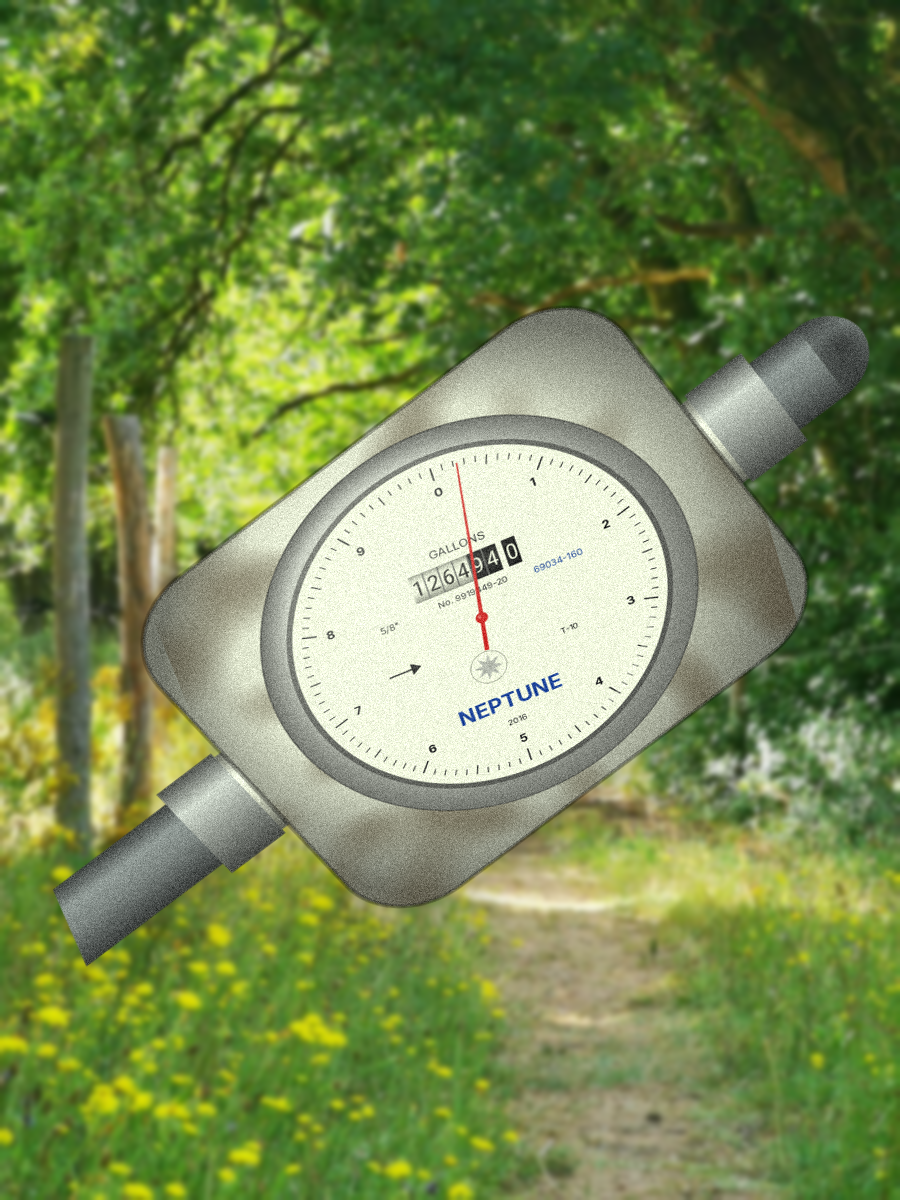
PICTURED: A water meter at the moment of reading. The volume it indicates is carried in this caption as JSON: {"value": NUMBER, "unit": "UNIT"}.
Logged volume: {"value": 1264940.2, "unit": "gal"}
